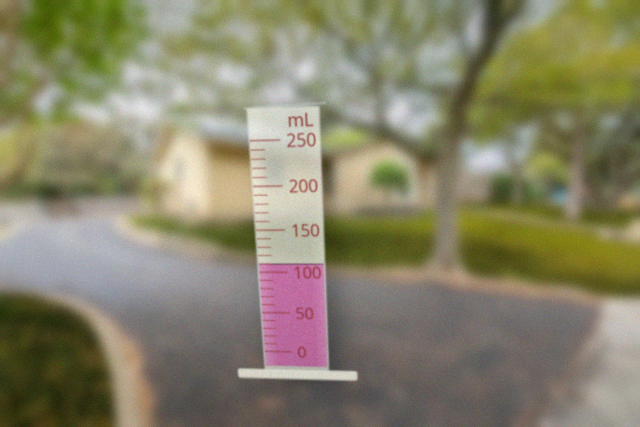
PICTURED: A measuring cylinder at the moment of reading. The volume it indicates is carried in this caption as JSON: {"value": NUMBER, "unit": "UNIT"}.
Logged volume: {"value": 110, "unit": "mL"}
